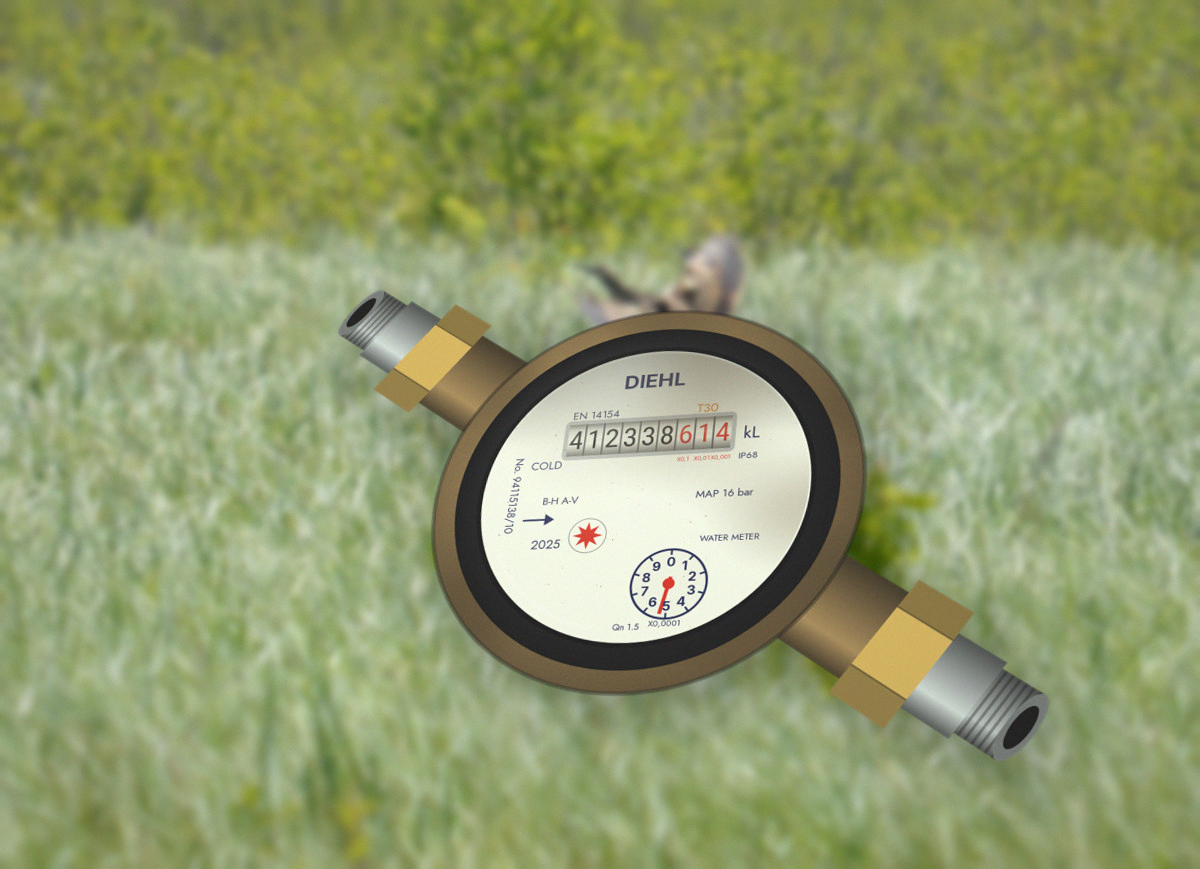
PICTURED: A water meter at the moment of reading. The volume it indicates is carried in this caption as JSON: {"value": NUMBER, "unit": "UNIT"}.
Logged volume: {"value": 412338.6145, "unit": "kL"}
